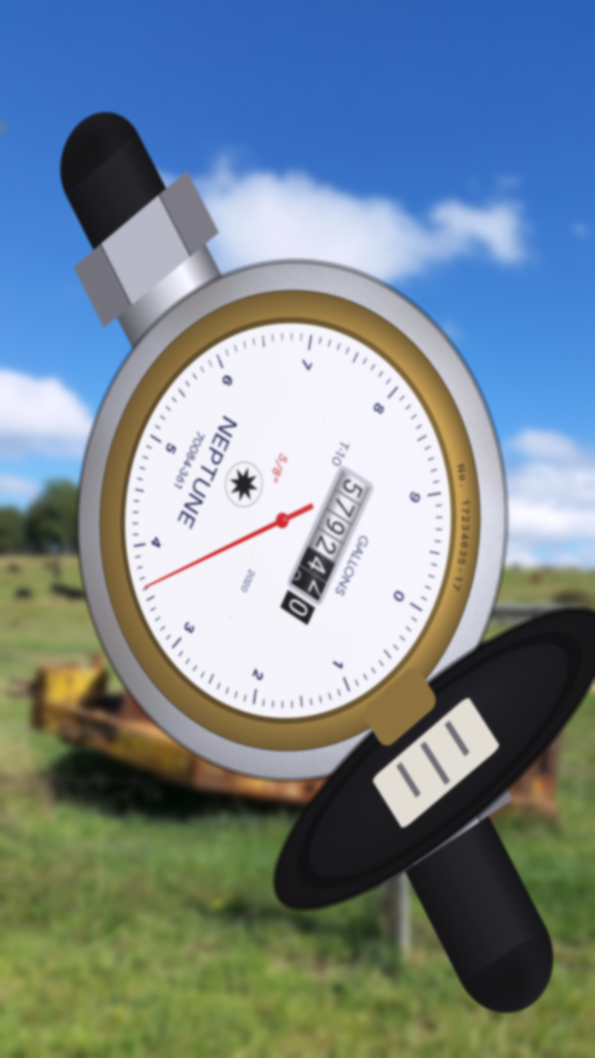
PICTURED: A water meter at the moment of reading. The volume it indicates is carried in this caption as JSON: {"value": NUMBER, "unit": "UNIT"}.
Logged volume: {"value": 5792423.6, "unit": "gal"}
